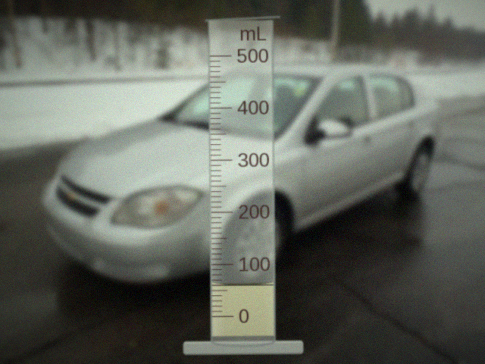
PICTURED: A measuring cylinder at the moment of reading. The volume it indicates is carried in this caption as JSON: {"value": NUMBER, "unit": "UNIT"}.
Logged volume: {"value": 60, "unit": "mL"}
